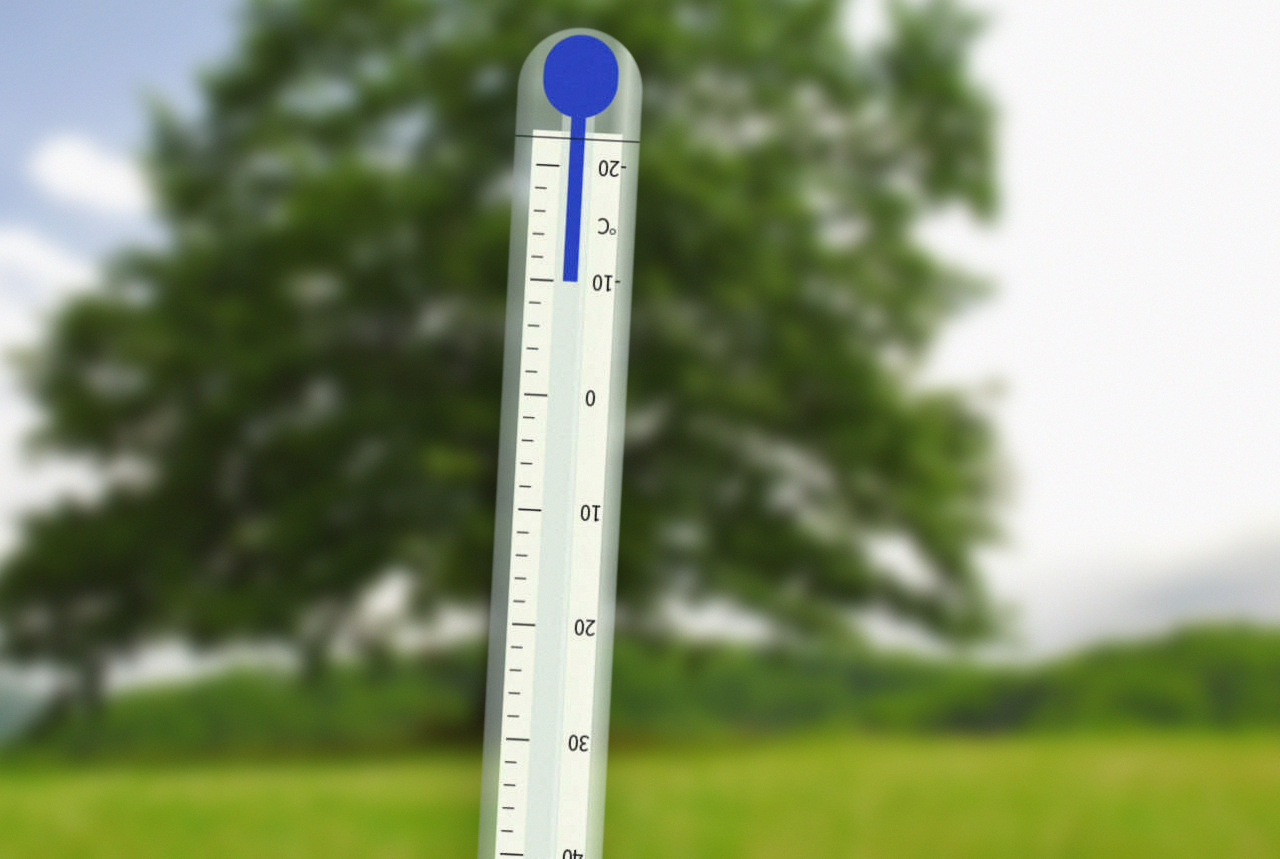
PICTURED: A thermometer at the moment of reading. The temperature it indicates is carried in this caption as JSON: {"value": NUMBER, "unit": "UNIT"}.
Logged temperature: {"value": -10, "unit": "°C"}
